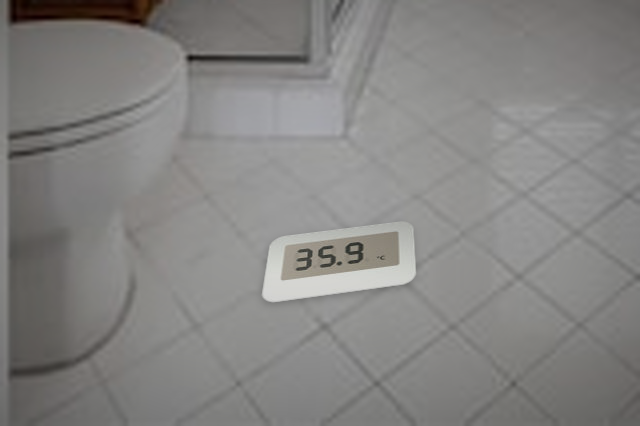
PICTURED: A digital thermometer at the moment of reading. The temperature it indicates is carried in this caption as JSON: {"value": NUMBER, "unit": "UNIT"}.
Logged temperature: {"value": 35.9, "unit": "°C"}
